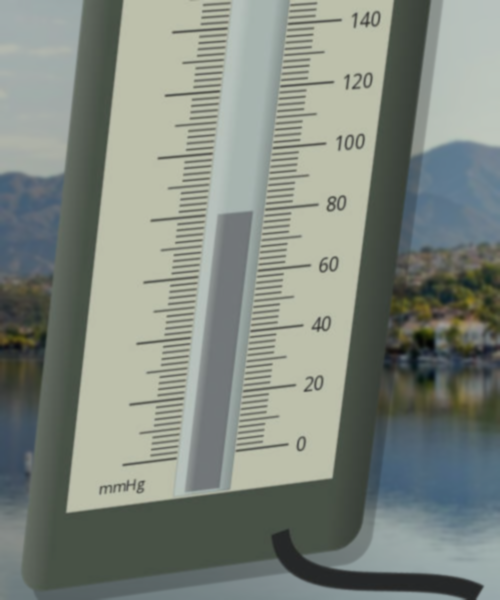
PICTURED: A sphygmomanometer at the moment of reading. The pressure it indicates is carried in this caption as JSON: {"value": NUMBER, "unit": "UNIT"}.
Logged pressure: {"value": 80, "unit": "mmHg"}
